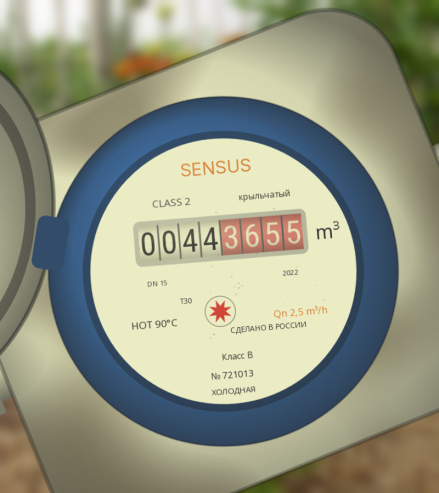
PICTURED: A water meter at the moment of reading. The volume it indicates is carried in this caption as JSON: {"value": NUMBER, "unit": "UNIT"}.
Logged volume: {"value": 44.3655, "unit": "m³"}
